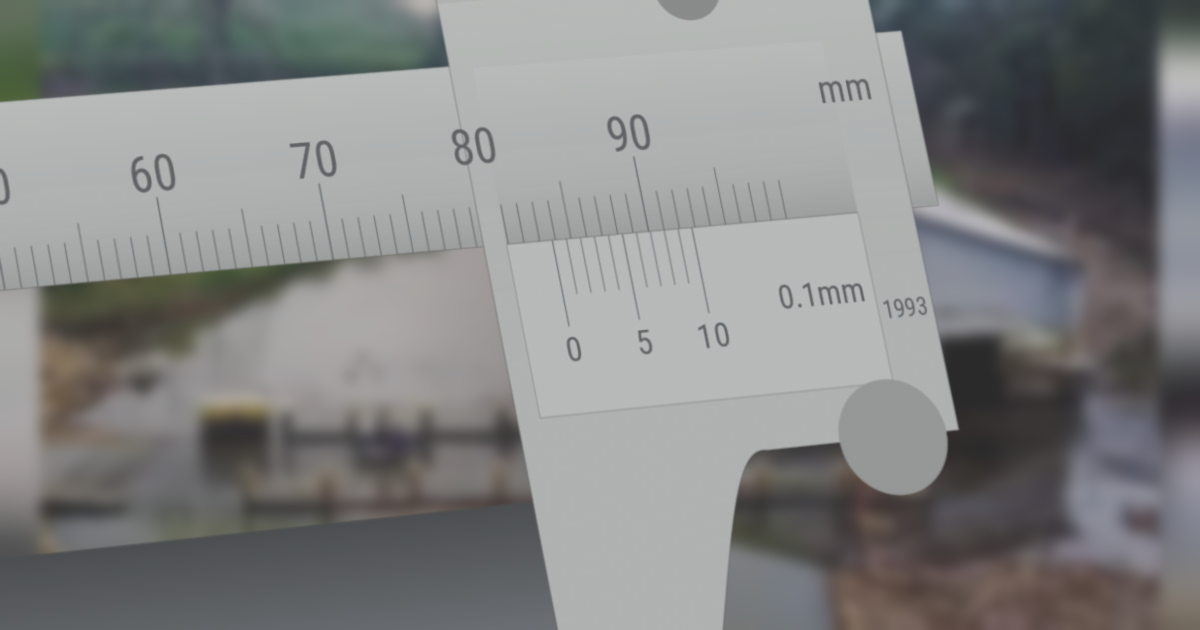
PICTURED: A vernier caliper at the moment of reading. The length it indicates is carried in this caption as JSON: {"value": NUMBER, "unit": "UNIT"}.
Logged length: {"value": 83.8, "unit": "mm"}
